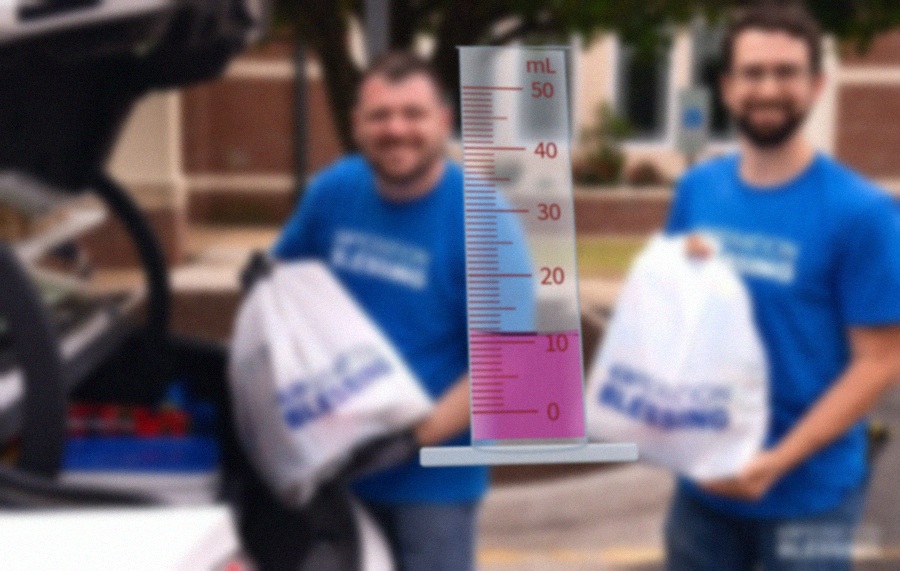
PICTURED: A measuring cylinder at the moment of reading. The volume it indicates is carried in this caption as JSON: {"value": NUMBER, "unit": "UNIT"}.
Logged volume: {"value": 11, "unit": "mL"}
